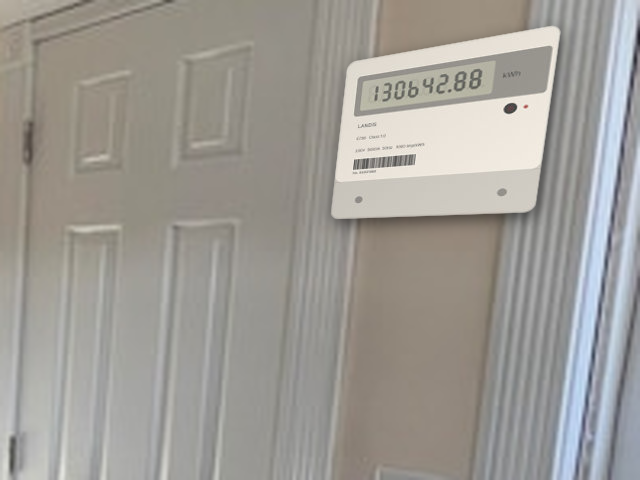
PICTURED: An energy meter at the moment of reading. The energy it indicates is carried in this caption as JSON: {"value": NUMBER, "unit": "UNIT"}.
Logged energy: {"value": 130642.88, "unit": "kWh"}
